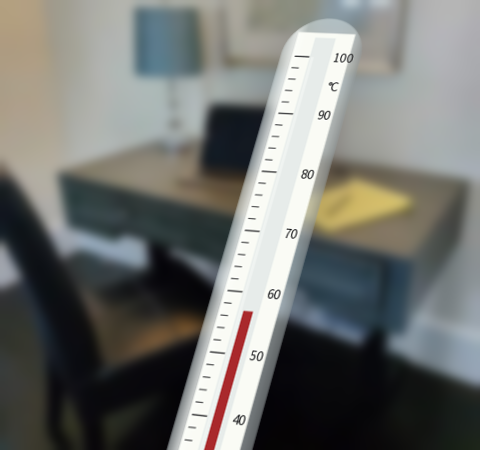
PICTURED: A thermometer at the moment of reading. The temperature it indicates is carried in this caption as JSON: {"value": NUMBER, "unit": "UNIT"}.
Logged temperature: {"value": 57, "unit": "°C"}
